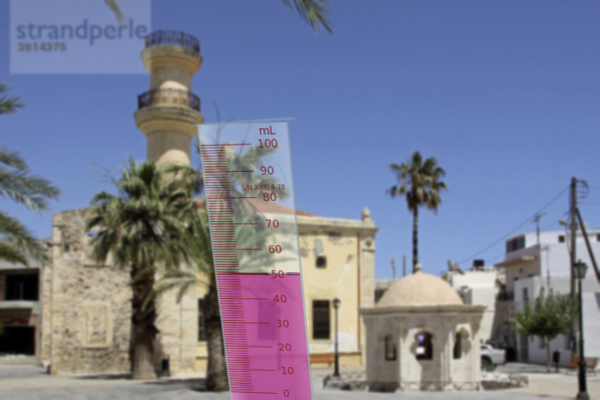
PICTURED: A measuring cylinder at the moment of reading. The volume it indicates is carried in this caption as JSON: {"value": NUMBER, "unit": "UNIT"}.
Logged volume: {"value": 50, "unit": "mL"}
